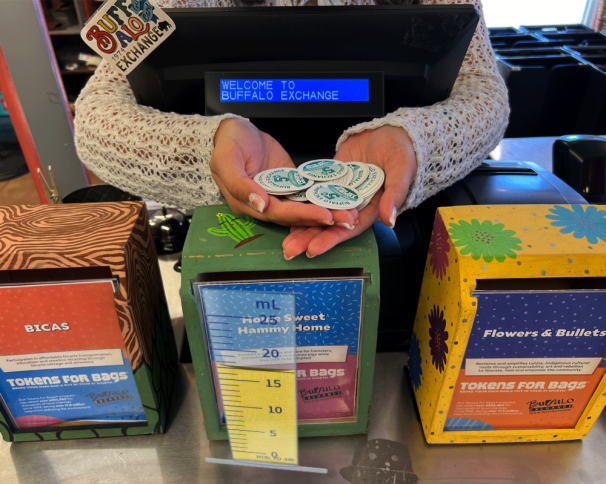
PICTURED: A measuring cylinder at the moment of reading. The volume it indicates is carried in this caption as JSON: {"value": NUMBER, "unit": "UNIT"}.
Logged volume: {"value": 17, "unit": "mL"}
